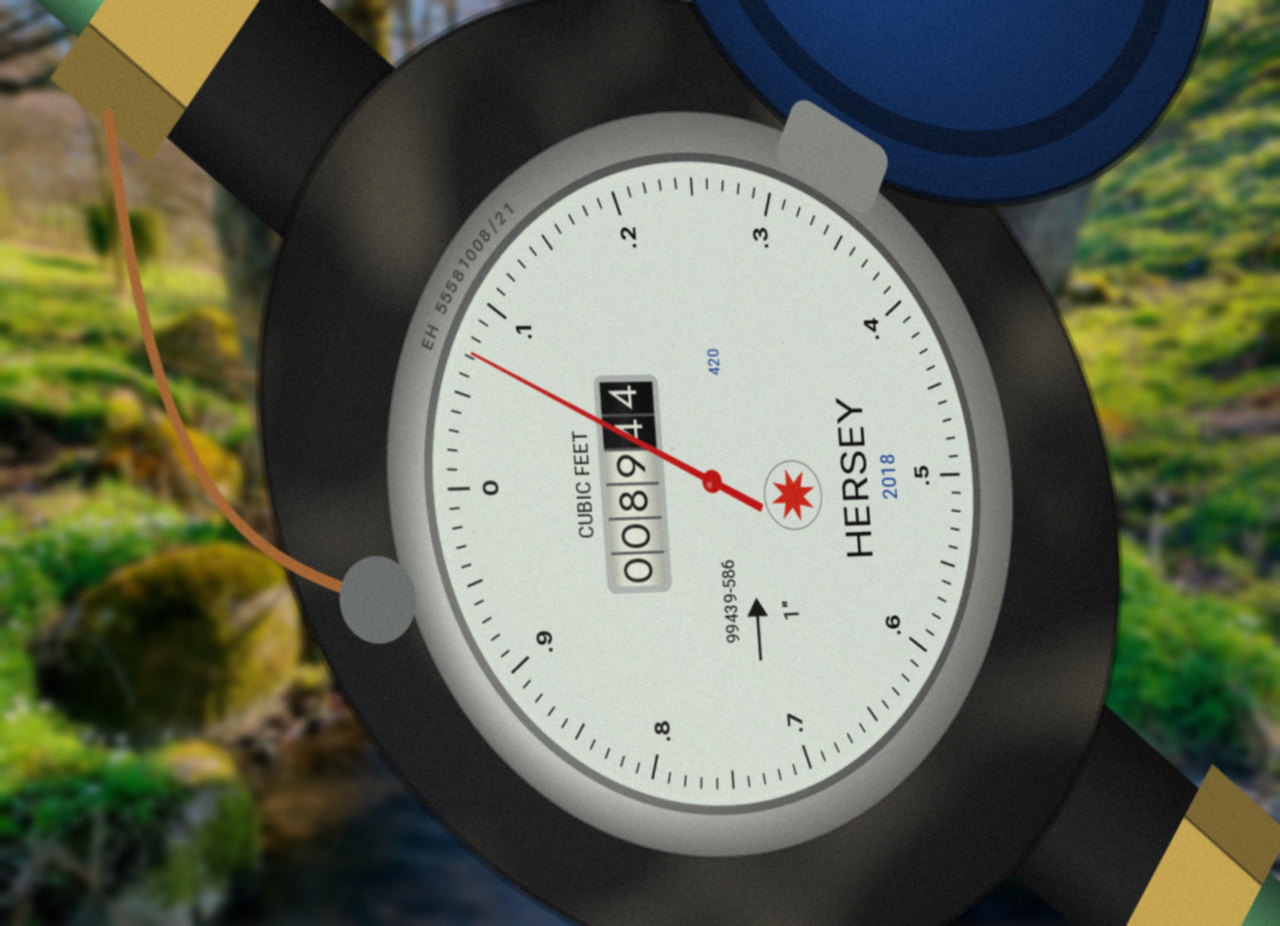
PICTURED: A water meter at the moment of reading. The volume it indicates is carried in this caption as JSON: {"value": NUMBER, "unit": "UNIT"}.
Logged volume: {"value": 8944.07, "unit": "ft³"}
